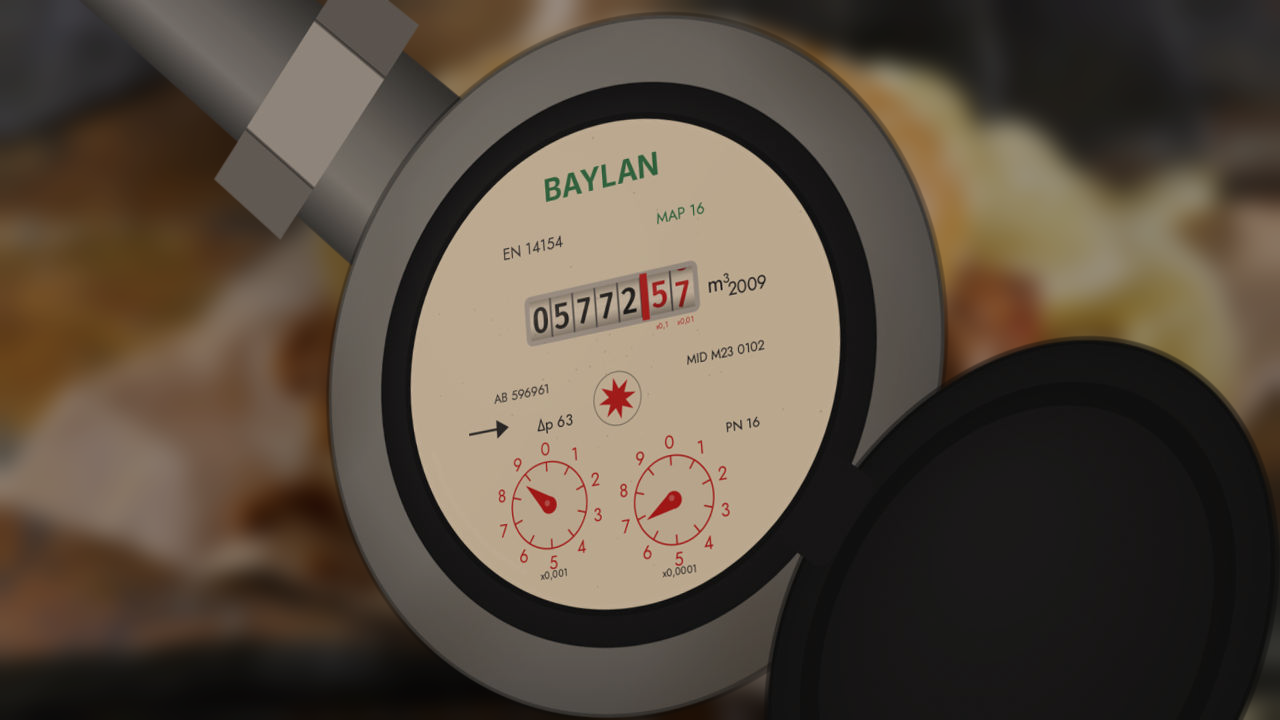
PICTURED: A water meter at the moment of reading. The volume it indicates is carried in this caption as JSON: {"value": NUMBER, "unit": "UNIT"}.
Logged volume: {"value": 5772.5686, "unit": "m³"}
